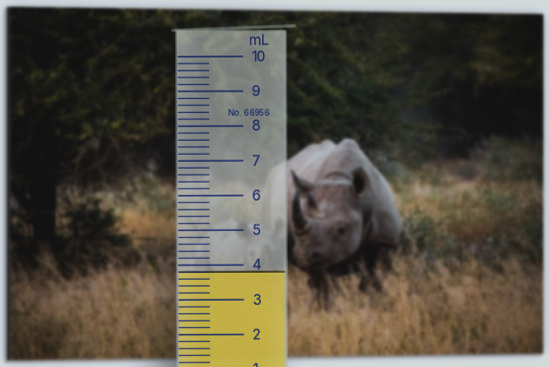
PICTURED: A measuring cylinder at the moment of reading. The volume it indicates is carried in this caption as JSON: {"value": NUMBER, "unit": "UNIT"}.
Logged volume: {"value": 3.8, "unit": "mL"}
